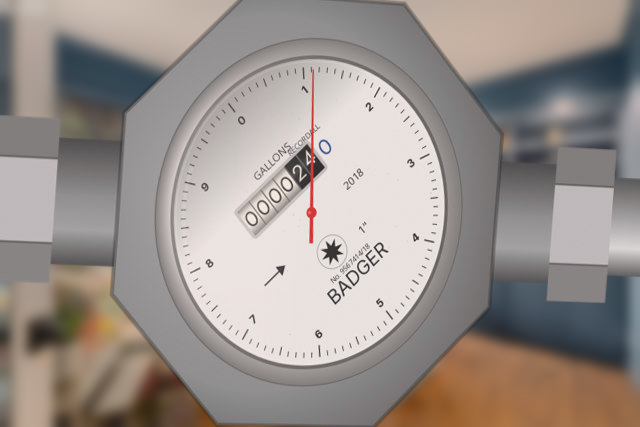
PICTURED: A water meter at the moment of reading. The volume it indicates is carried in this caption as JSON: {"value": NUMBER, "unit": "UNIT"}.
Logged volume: {"value": 241.1, "unit": "gal"}
